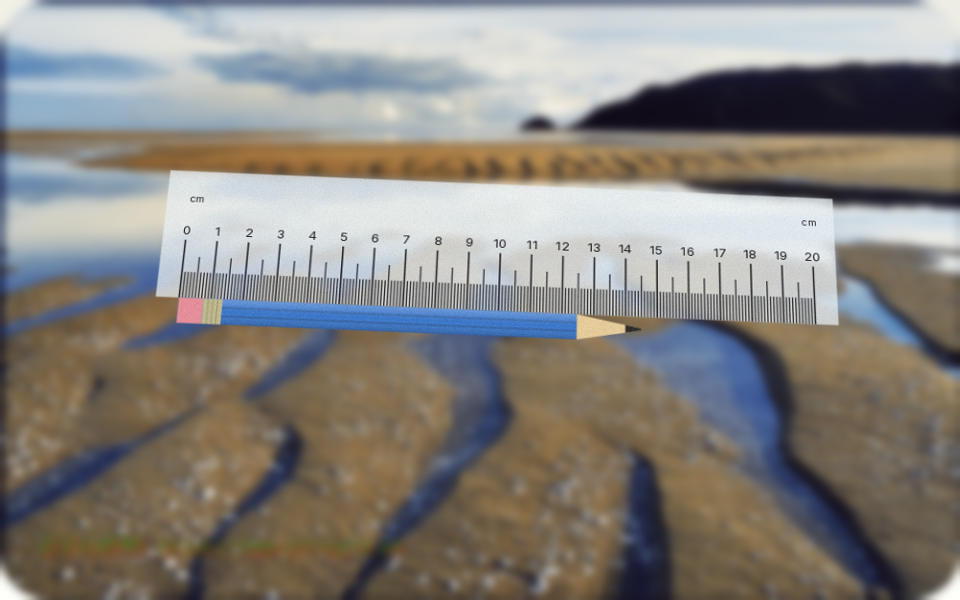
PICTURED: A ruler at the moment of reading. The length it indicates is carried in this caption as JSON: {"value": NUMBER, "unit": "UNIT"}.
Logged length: {"value": 14.5, "unit": "cm"}
